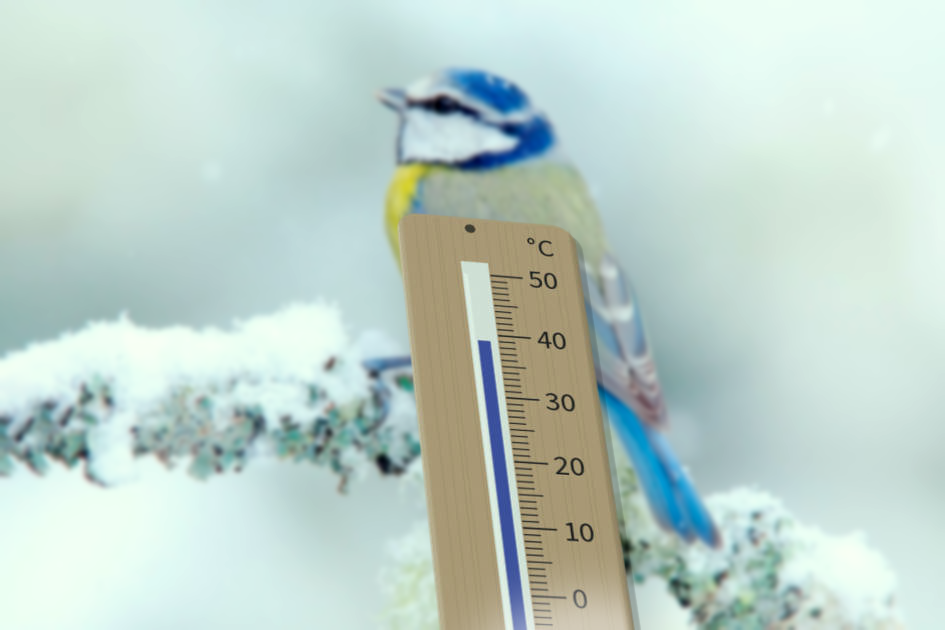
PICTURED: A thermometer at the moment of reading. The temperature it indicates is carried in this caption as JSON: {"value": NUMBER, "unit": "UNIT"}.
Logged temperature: {"value": 39, "unit": "°C"}
